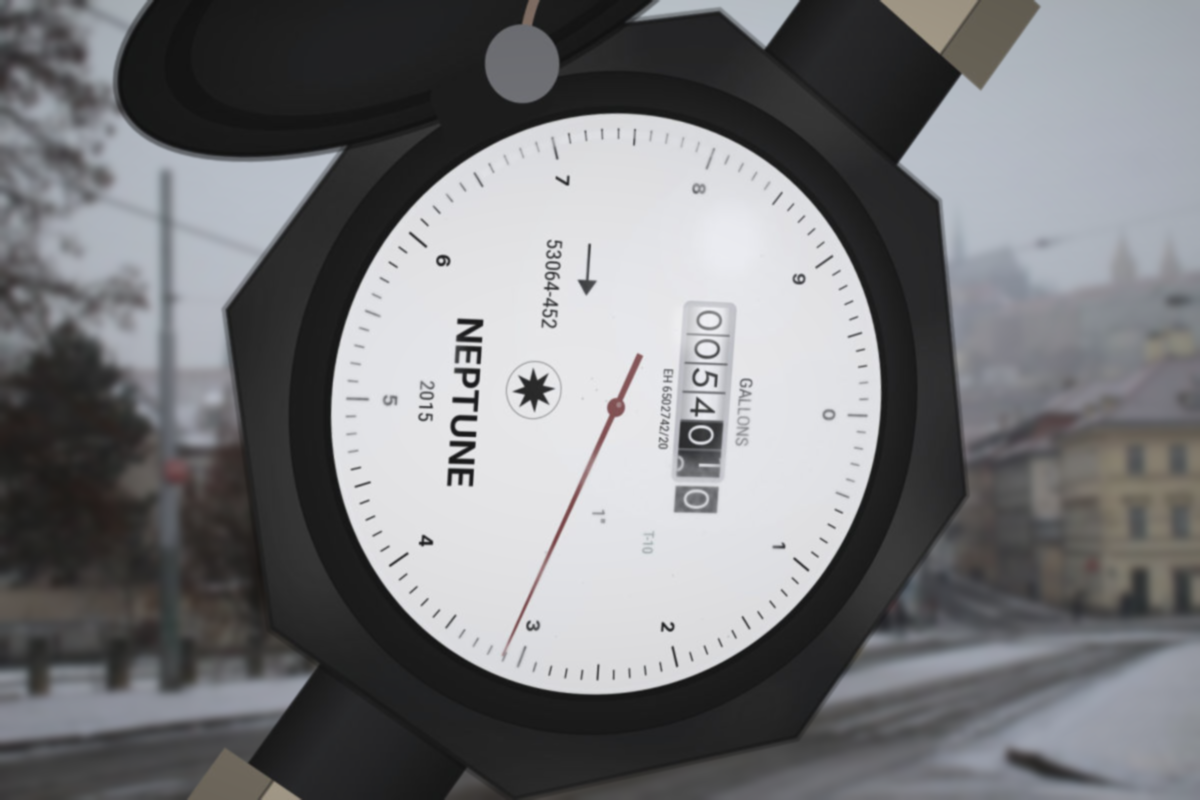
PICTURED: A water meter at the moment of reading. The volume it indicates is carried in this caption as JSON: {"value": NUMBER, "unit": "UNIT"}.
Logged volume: {"value": 54013.1, "unit": "gal"}
